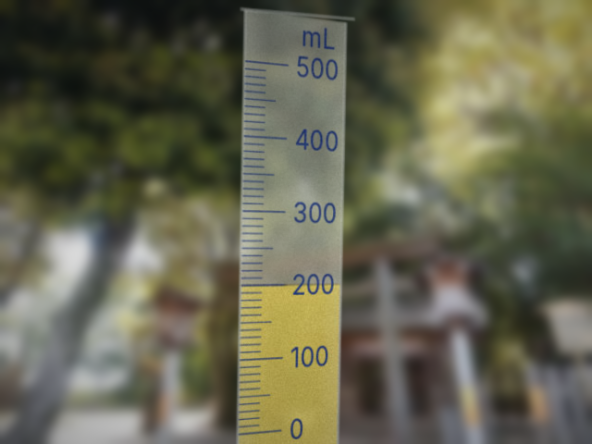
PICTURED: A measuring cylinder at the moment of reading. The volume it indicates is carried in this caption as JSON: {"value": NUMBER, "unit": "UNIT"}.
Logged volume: {"value": 200, "unit": "mL"}
